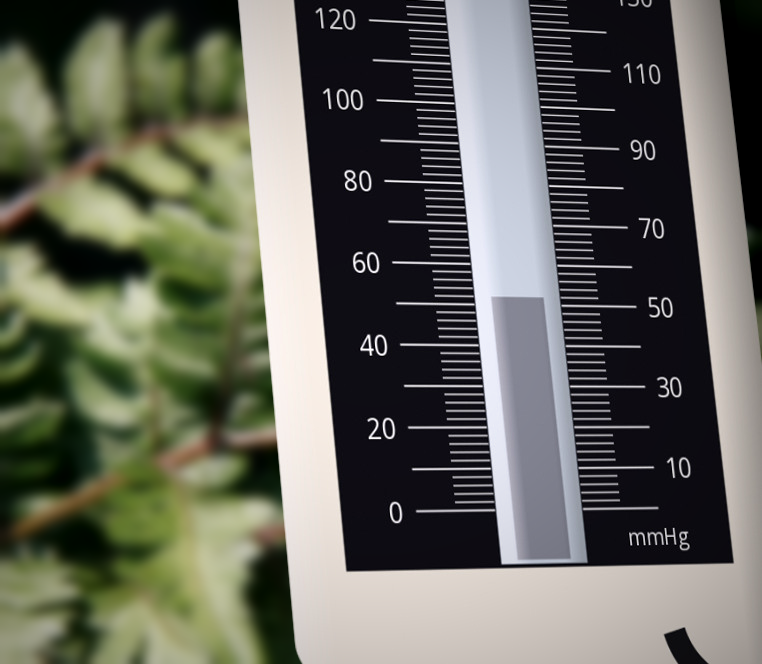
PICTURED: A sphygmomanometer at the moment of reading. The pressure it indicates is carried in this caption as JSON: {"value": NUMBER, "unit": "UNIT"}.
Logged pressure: {"value": 52, "unit": "mmHg"}
